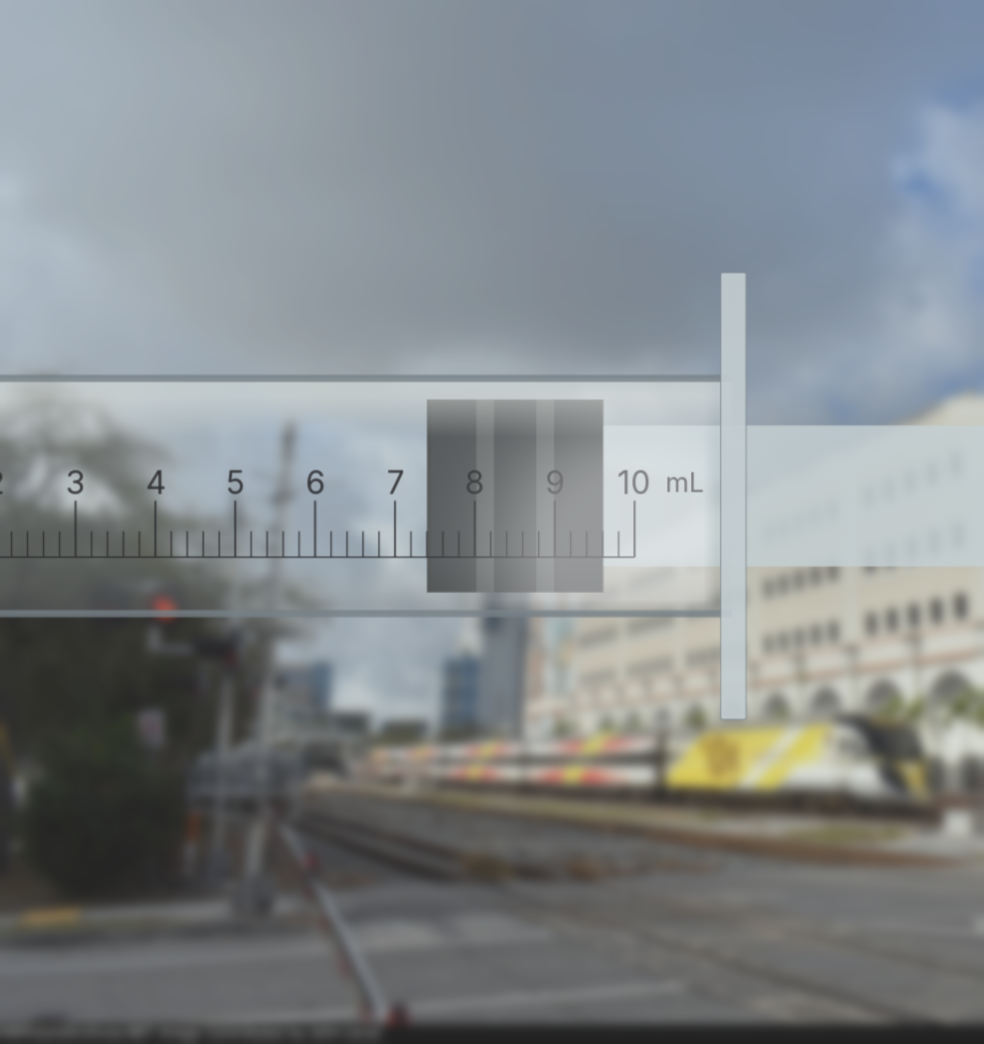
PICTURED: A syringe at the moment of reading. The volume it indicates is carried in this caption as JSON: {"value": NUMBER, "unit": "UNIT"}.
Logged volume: {"value": 7.4, "unit": "mL"}
